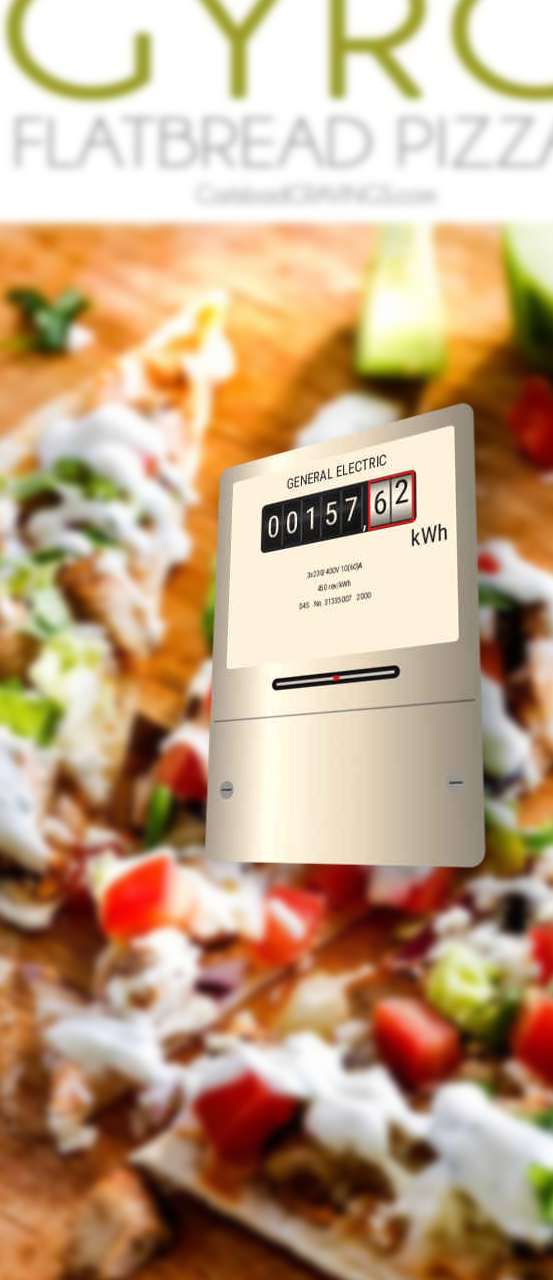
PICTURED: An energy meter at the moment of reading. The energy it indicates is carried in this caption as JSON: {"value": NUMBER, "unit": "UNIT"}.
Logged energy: {"value": 157.62, "unit": "kWh"}
